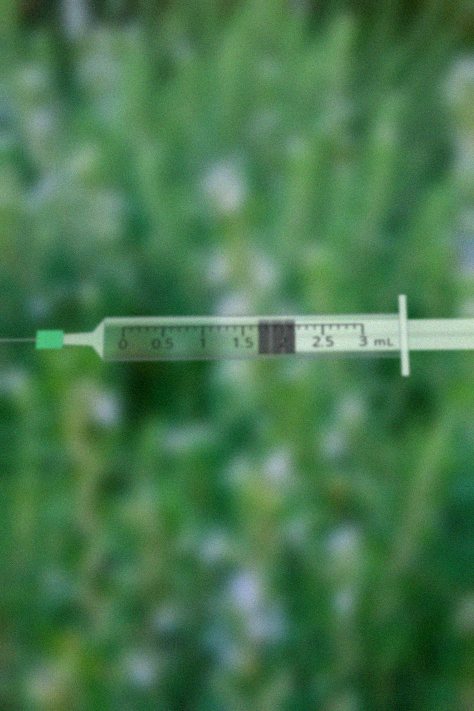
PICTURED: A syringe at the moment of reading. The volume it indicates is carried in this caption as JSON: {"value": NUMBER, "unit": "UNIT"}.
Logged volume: {"value": 1.7, "unit": "mL"}
